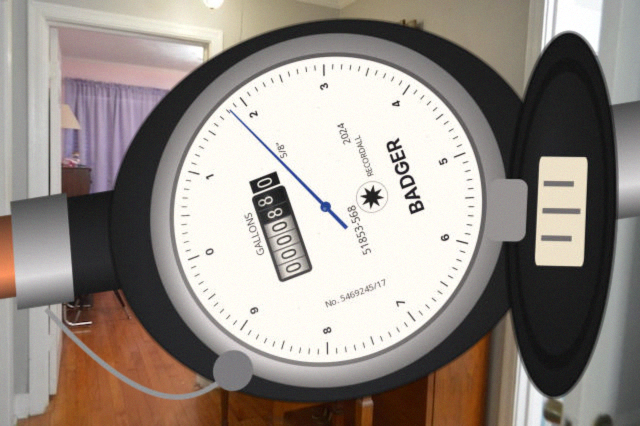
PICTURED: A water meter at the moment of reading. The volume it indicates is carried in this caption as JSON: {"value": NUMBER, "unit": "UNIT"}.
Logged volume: {"value": 881.8, "unit": "gal"}
